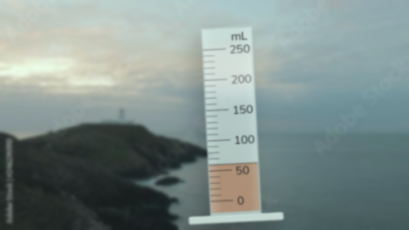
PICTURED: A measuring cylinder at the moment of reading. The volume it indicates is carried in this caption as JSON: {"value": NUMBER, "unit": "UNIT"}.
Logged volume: {"value": 60, "unit": "mL"}
